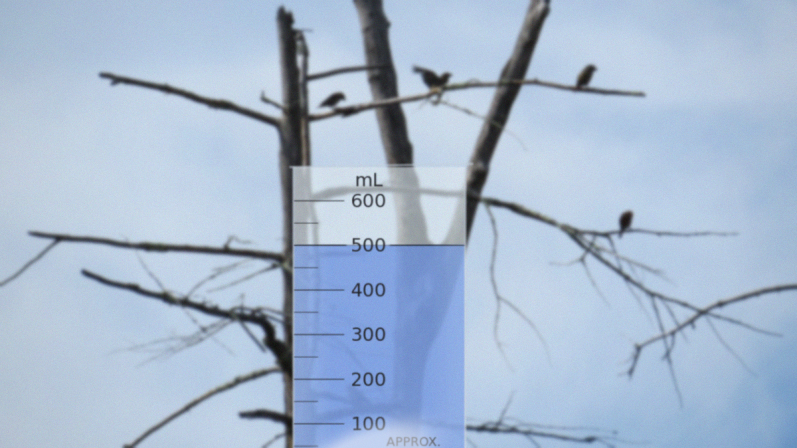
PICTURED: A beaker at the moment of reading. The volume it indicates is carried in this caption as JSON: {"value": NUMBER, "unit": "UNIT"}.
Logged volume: {"value": 500, "unit": "mL"}
